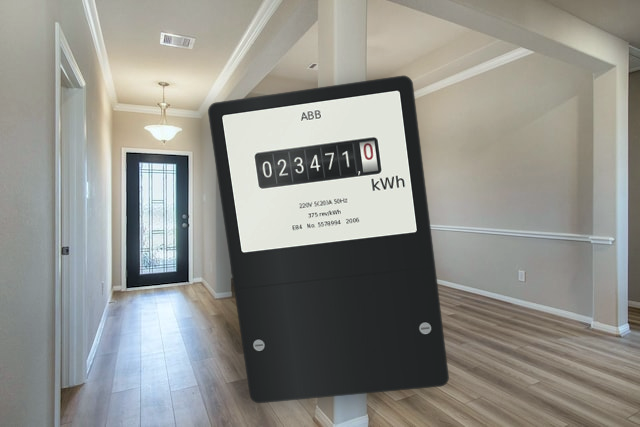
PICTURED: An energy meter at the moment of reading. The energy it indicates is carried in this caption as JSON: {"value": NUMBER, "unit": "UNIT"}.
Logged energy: {"value": 23471.0, "unit": "kWh"}
